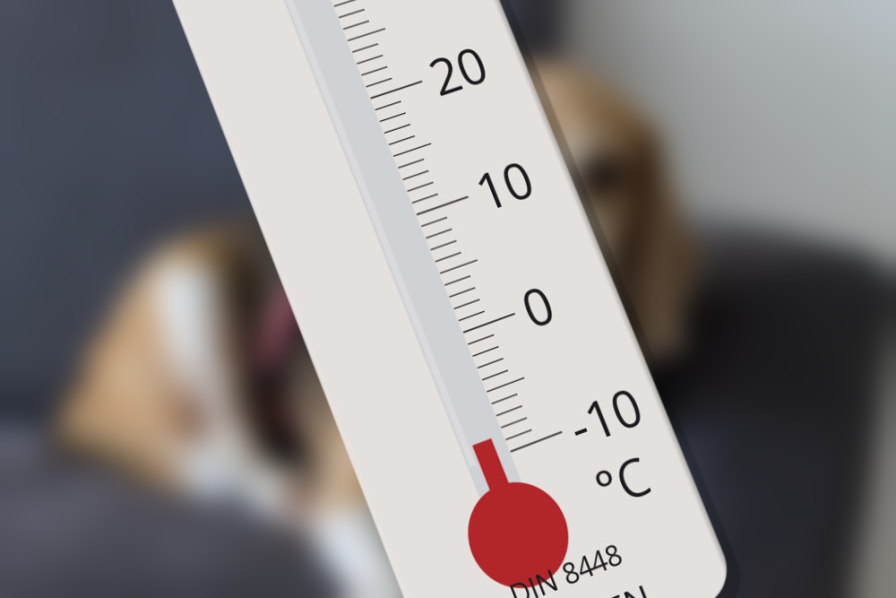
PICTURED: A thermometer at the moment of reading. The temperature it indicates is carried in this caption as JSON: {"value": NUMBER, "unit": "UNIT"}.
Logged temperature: {"value": -8.5, "unit": "°C"}
